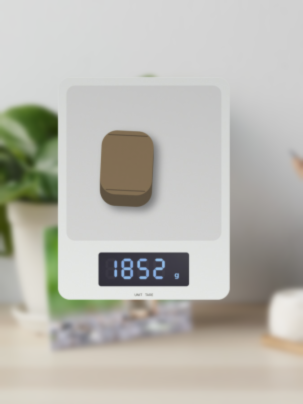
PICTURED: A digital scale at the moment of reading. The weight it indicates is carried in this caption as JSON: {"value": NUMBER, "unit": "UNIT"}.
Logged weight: {"value": 1852, "unit": "g"}
